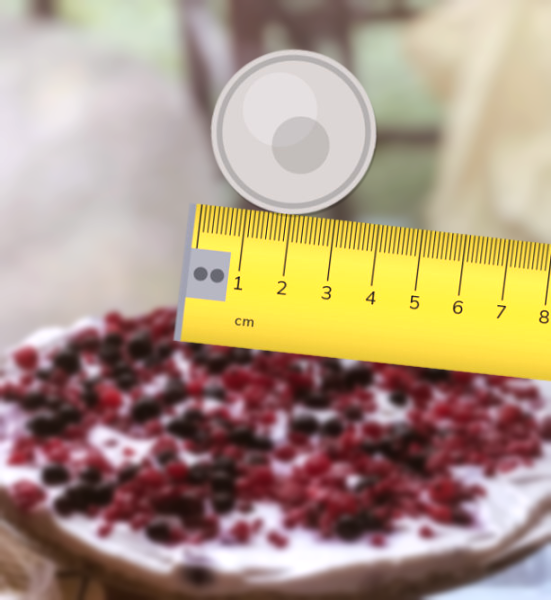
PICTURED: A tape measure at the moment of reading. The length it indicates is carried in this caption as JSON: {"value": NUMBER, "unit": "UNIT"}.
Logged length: {"value": 3.7, "unit": "cm"}
